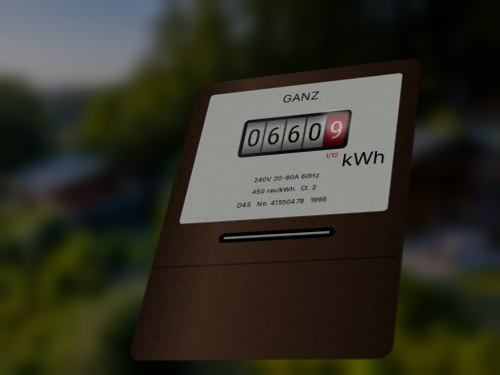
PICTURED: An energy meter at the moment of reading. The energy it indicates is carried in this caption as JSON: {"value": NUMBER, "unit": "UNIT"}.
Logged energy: {"value": 660.9, "unit": "kWh"}
